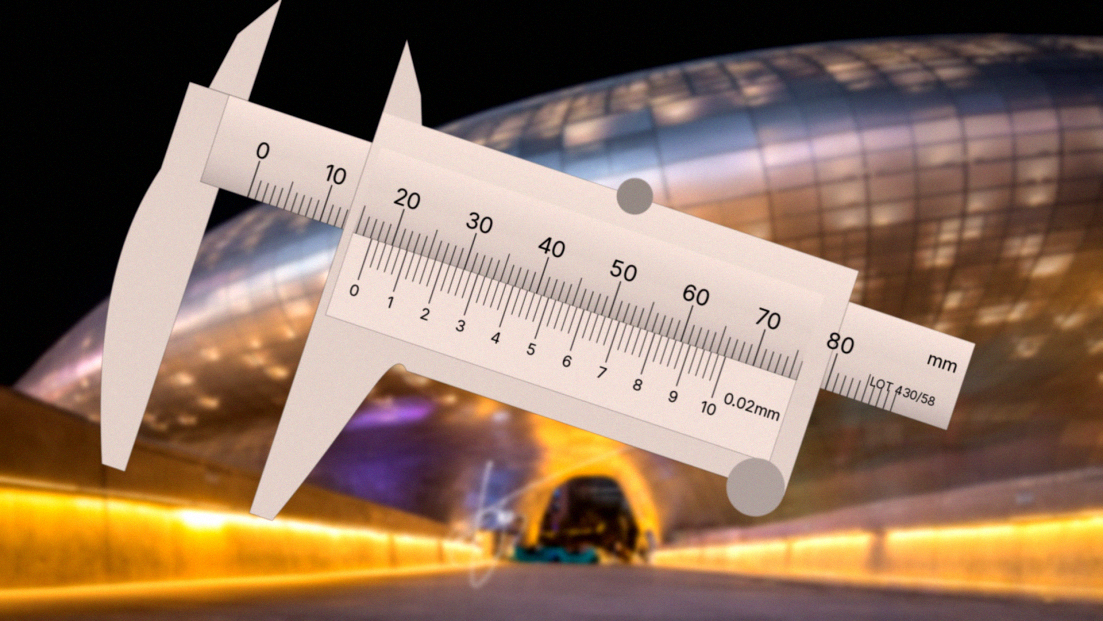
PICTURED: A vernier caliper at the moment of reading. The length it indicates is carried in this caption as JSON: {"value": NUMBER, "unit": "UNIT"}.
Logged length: {"value": 17.2, "unit": "mm"}
